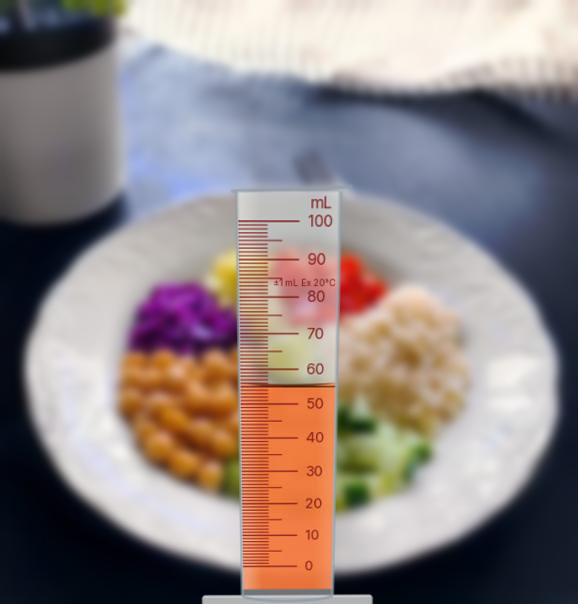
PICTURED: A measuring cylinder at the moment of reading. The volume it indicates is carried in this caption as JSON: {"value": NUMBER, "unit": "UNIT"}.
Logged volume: {"value": 55, "unit": "mL"}
